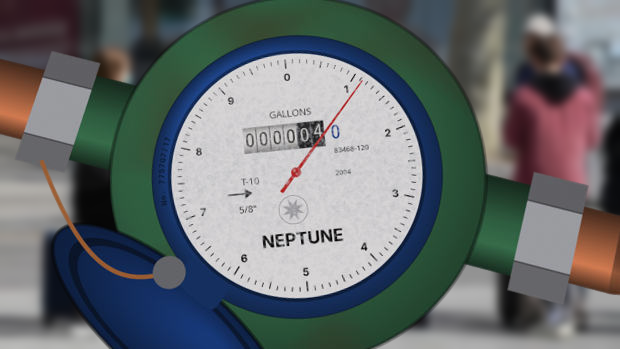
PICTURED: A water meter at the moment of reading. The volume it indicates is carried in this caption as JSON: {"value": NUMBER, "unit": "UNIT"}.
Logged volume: {"value": 41.1, "unit": "gal"}
